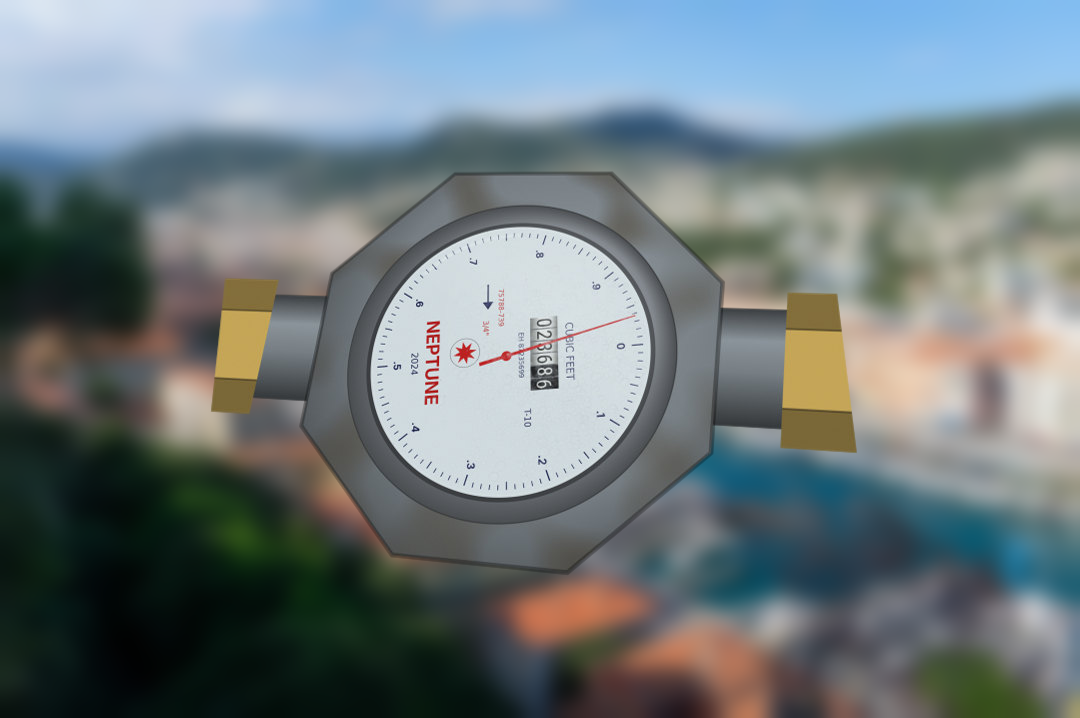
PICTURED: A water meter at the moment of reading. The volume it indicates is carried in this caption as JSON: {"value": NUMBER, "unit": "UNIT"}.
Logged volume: {"value": 23685.96, "unit": "ft³"}
